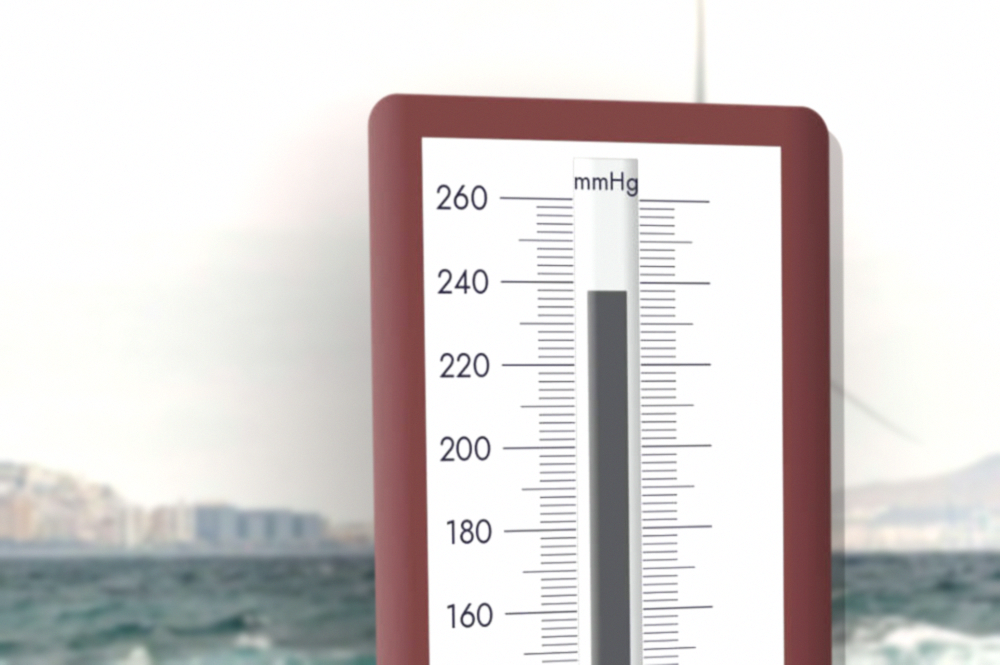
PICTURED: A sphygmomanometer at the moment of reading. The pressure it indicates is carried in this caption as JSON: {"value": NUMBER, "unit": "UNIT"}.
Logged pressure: {"value": 238, "unit": "mmHg"}
